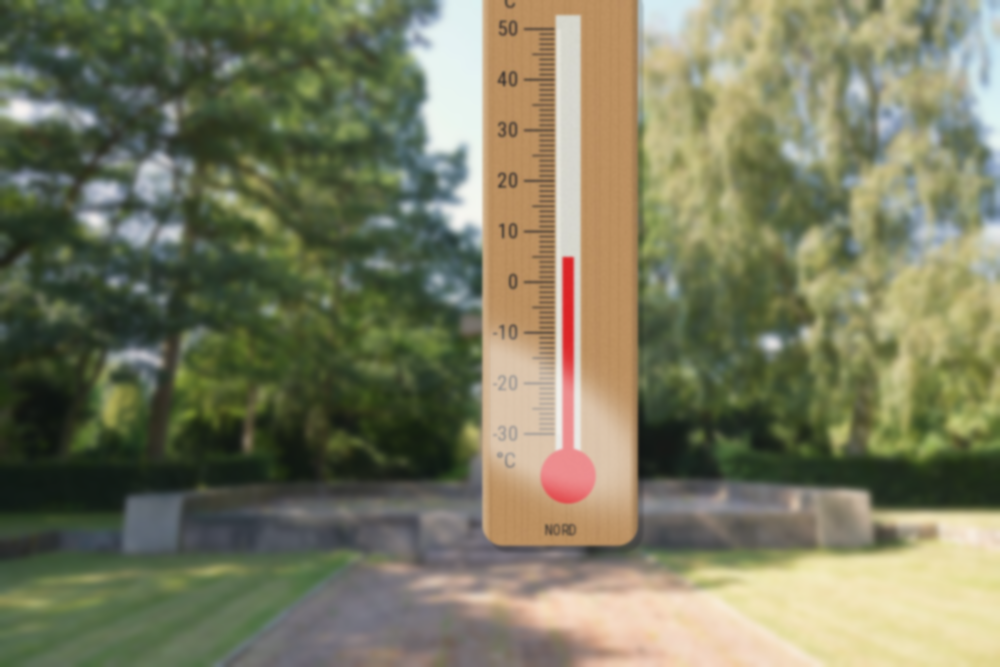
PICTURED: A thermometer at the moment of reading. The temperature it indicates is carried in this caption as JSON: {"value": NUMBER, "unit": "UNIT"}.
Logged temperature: {"value": 5, "unit": "°C"}
